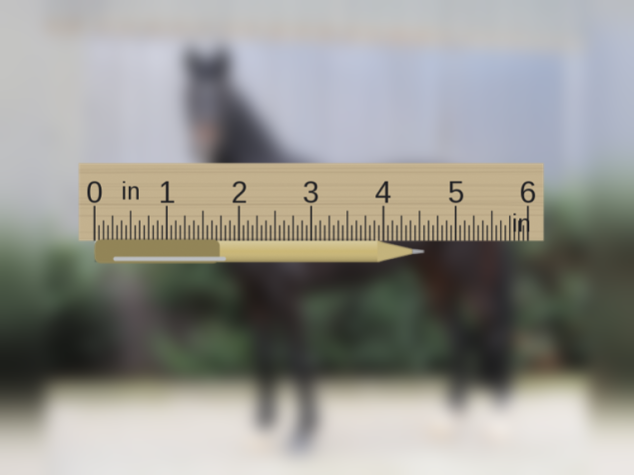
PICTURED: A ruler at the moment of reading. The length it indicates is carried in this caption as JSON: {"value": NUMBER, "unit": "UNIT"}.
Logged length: {"value": 4.5625, "unit": "in"}
